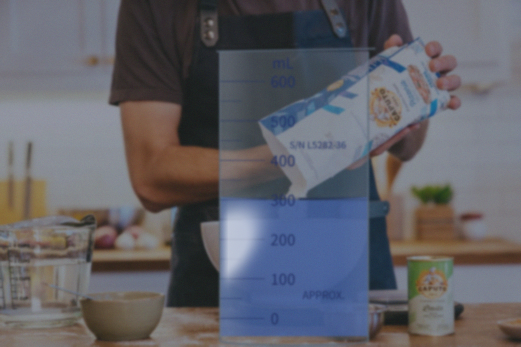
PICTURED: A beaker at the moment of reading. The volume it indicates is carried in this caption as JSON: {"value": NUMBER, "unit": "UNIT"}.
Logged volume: {"value": 300, "unit": "mL"}
